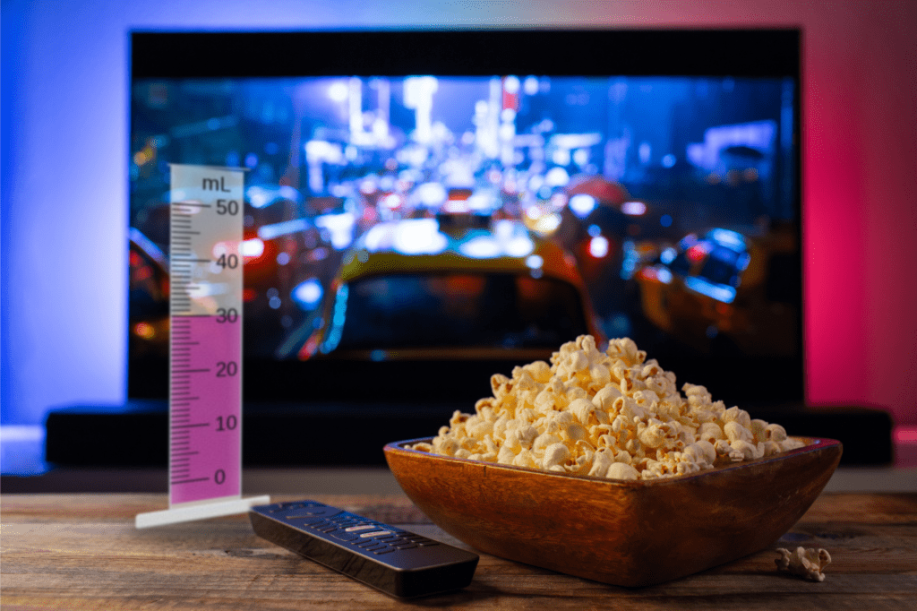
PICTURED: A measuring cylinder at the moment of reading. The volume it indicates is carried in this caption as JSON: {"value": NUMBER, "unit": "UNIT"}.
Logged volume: {"value": 30, "unit": "mL"}
